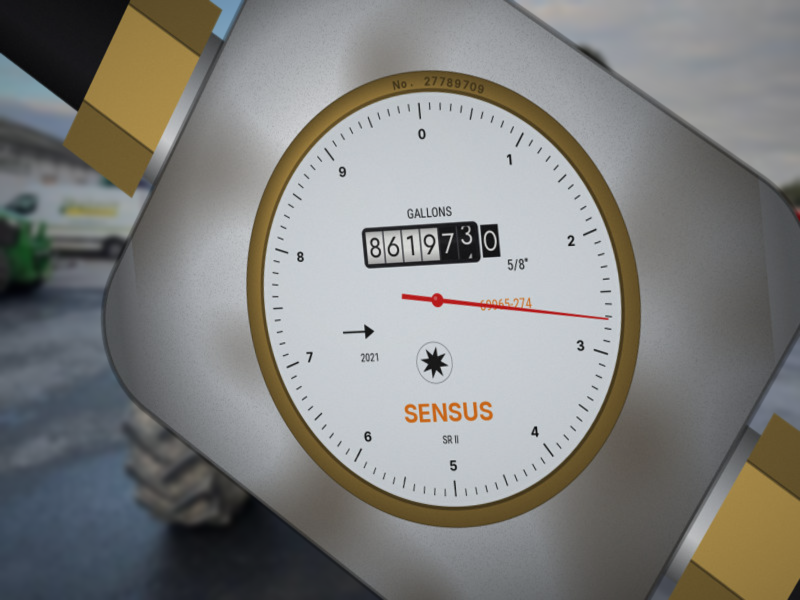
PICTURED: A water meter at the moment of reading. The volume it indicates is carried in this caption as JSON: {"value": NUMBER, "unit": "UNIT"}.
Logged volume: {"value": 8619732.7, "unit": "gal"}
